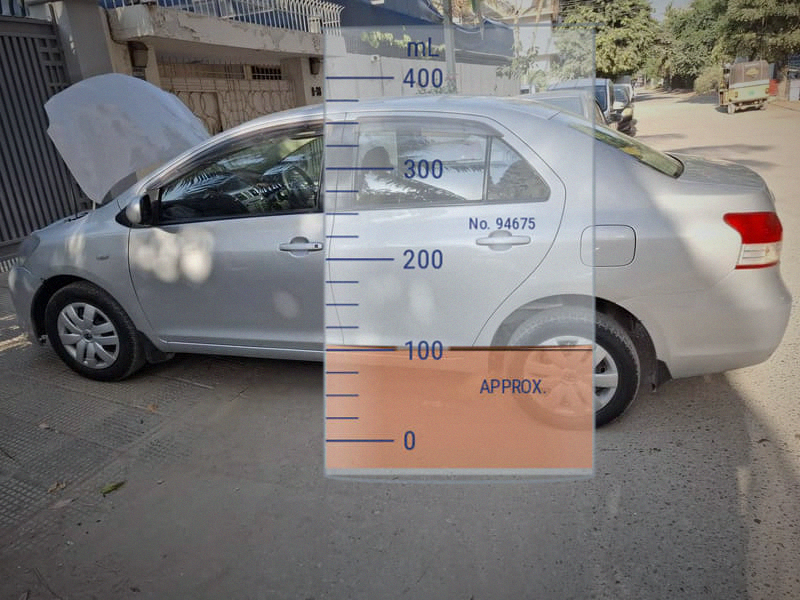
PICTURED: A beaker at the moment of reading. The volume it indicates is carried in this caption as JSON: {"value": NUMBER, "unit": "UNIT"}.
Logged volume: {"value": 100, "unit": "mL"}
